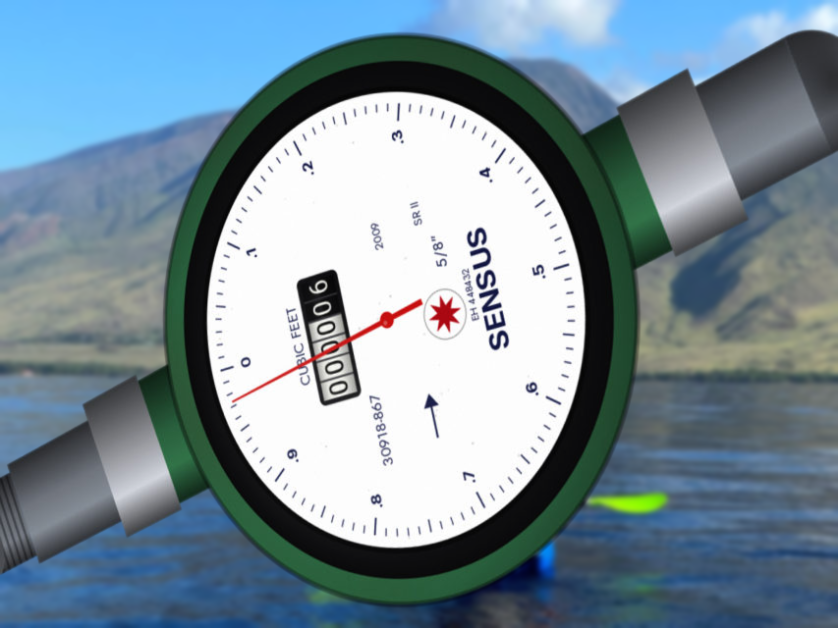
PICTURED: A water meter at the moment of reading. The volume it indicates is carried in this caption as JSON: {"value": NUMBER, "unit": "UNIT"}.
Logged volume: {"value": 5.97, "unit": "ft³"}
